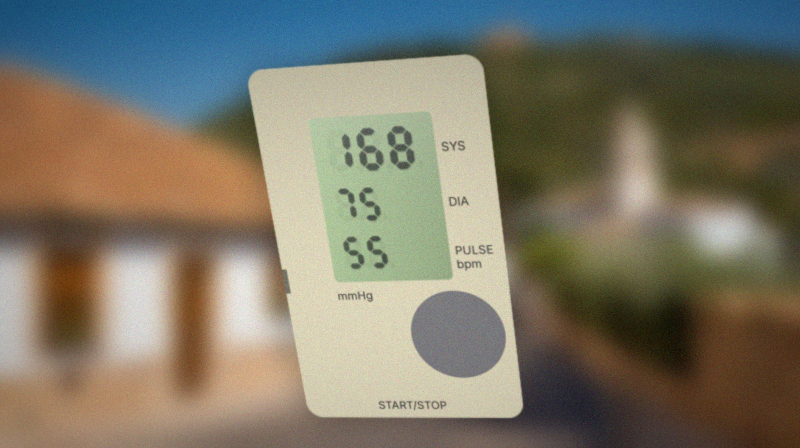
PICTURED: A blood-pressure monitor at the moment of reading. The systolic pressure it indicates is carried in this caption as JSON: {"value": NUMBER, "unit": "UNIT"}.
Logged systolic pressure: {"value": 168, "unit": "mmHg"}
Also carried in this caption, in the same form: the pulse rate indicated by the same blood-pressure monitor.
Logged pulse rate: {"value": 55, "unit": "bpm"}
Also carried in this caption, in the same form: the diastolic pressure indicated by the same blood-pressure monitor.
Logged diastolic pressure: {"value": 75, "unit": "mmHg"}
